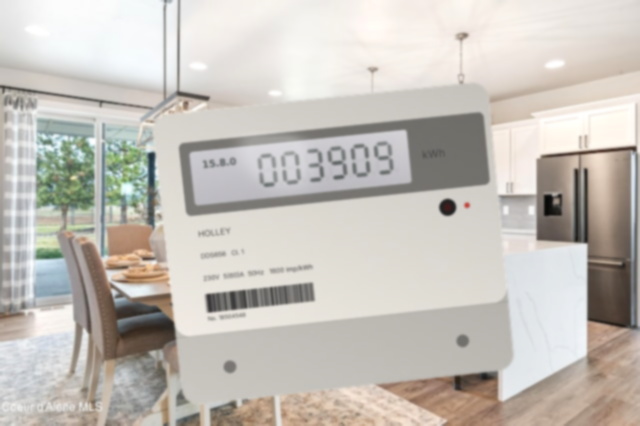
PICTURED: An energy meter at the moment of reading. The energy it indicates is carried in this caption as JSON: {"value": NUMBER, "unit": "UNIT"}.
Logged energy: {"value": 3909, "unit": "kWh"}
